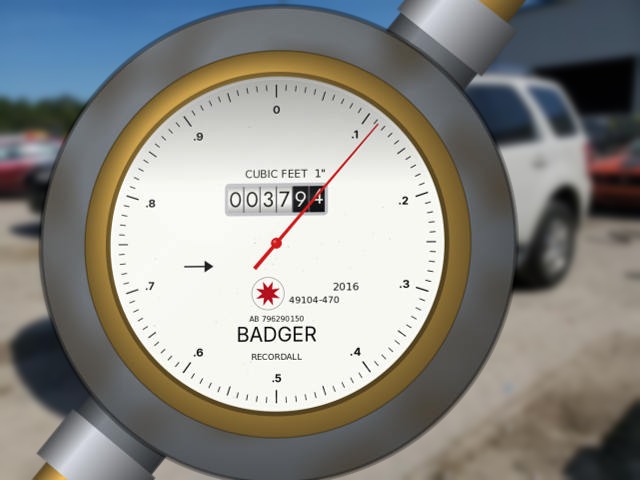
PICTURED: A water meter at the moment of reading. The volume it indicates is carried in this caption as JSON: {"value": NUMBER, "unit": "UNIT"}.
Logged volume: {"value": 3794.11, "unit": "ft³"}
